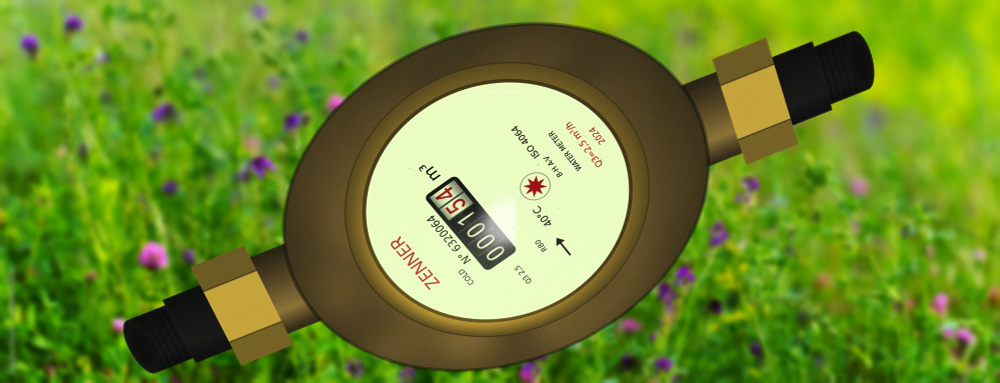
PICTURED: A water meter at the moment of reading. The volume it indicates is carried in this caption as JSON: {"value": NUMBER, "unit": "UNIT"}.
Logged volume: {"value": 1.54, "unit": "m³"}
